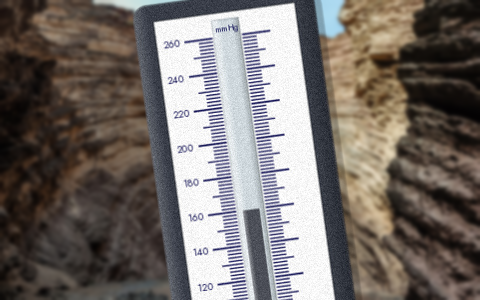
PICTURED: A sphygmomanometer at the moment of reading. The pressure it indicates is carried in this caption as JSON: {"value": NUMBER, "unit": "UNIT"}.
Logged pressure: {"value": 160, "unit": "mmHg"}
